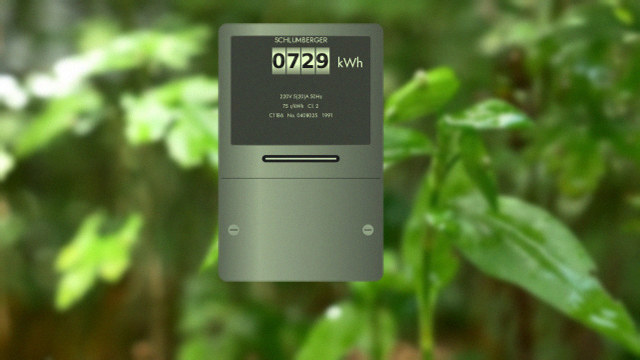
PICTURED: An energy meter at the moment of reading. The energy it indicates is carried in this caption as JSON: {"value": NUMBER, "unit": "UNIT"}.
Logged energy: {"value": 729, "unit": "kWh"}
